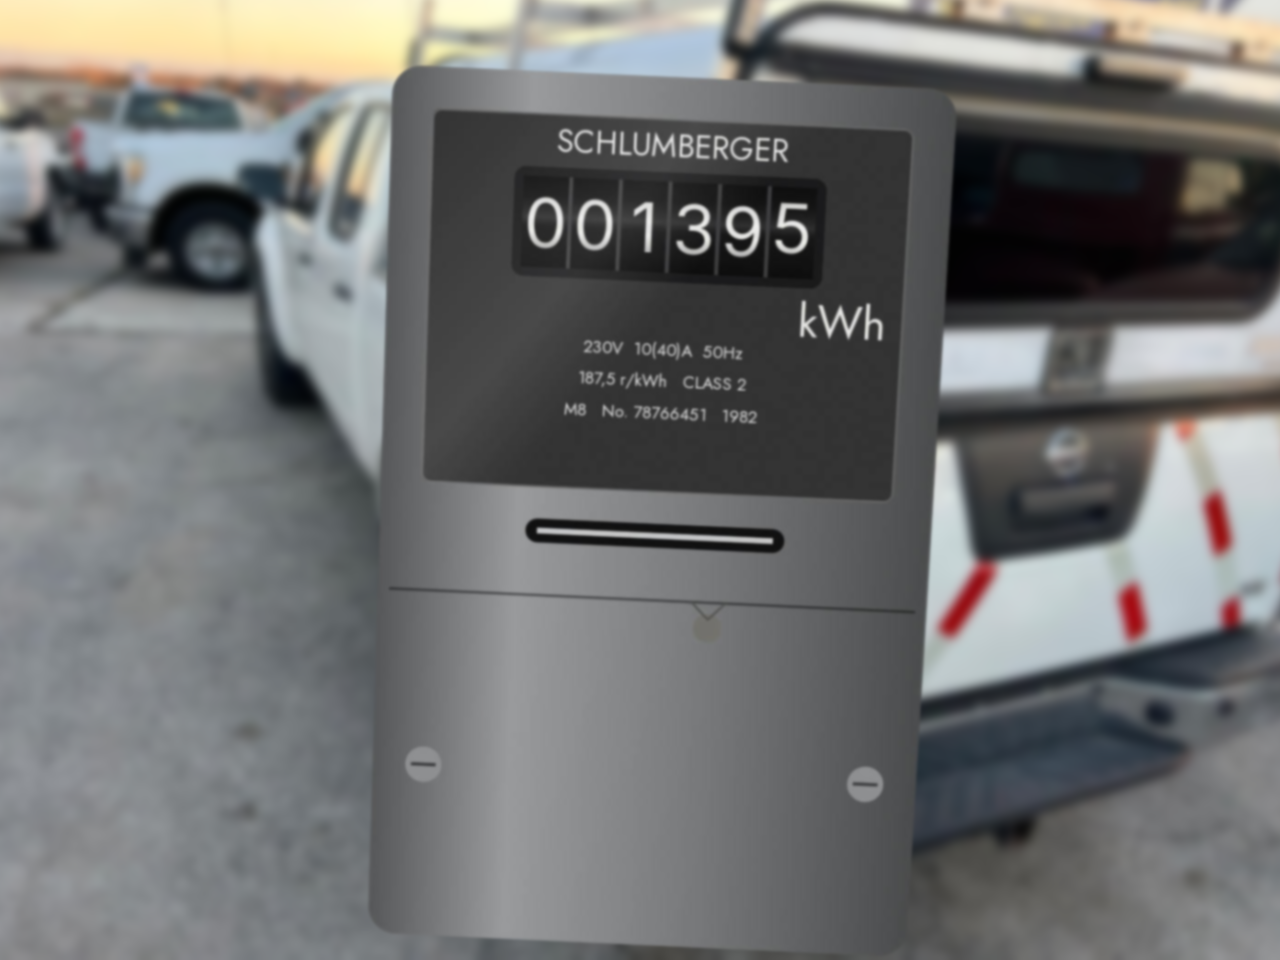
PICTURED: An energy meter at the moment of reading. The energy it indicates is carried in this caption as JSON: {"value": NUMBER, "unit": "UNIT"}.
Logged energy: {"value": 1395, "unit": "kWh"}
